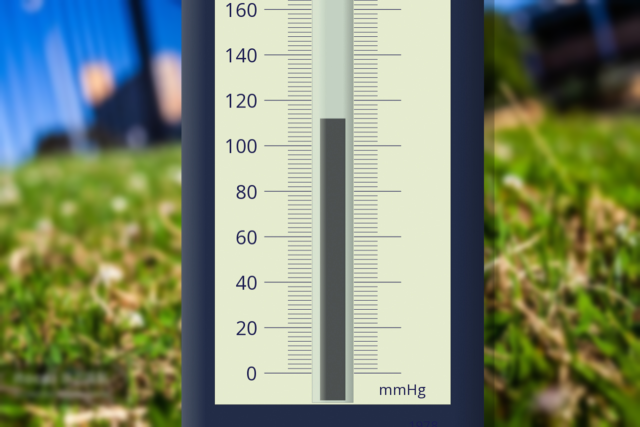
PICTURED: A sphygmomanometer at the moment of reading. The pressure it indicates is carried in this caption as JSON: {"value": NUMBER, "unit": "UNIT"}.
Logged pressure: {"value": 112, "unit": "mmHg"}
